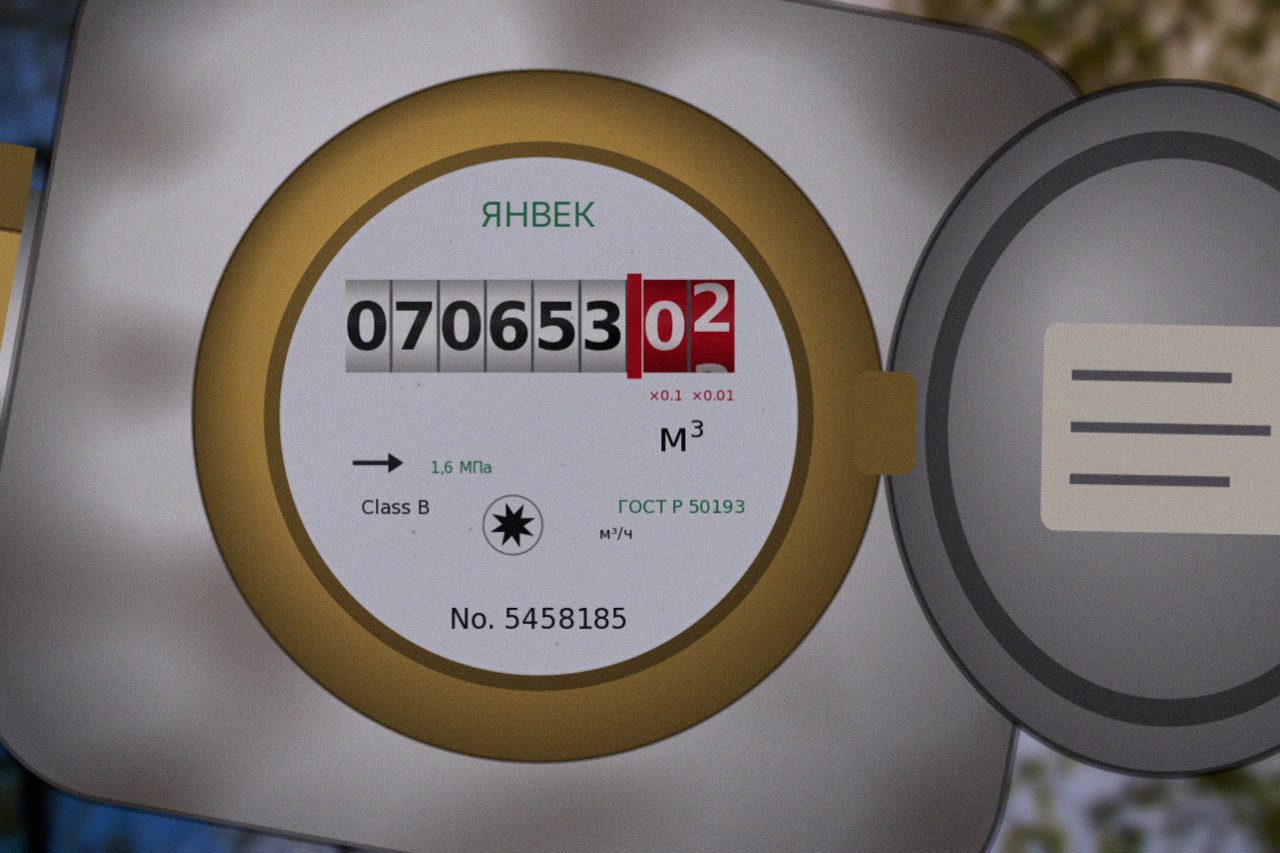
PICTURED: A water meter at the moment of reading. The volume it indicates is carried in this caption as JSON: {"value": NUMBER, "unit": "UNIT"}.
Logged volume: {"value": 70653.02, "unit": "m³"}
